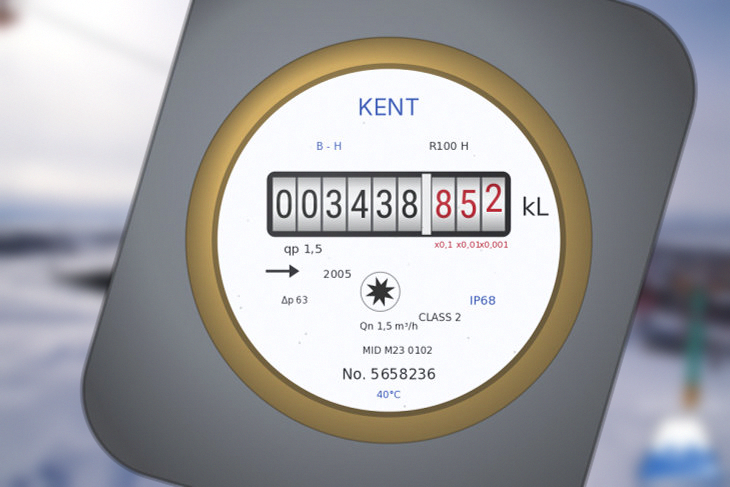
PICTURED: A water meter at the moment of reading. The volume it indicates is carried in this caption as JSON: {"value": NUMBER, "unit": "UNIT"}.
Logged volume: {"value": 3438.852, "unit": "kL"}
